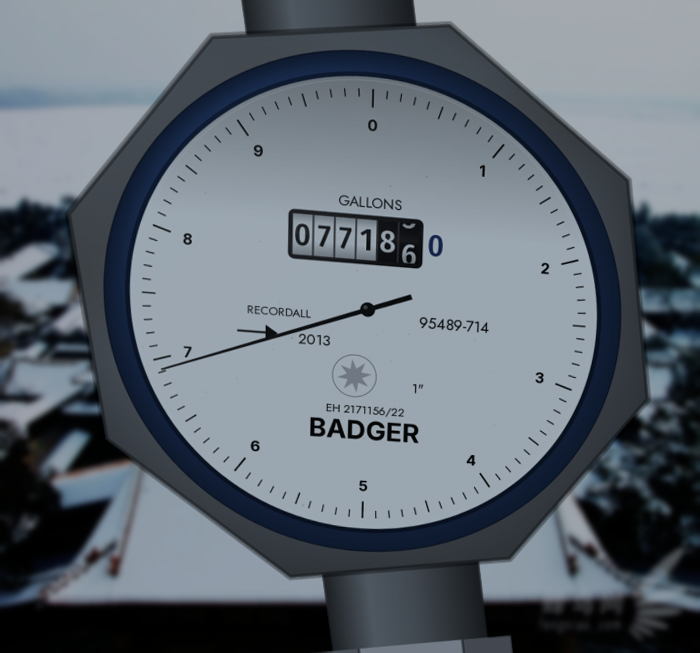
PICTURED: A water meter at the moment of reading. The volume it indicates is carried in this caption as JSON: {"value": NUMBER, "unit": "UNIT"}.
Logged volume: {"value": 771856.9, "unit": "gal"}
